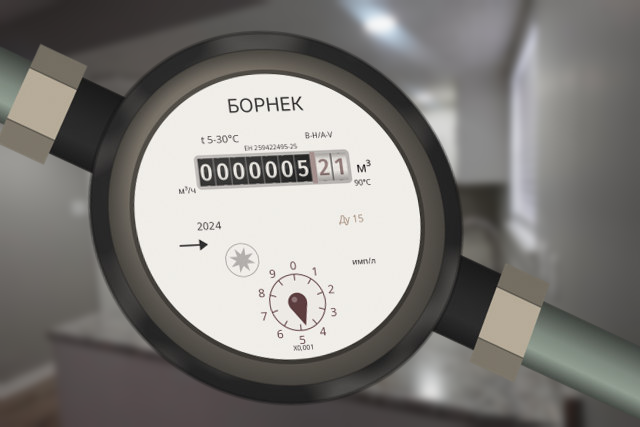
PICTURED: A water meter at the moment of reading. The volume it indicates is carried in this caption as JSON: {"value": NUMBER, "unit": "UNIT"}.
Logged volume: {"value": 5.214, "unit": "m³"}
